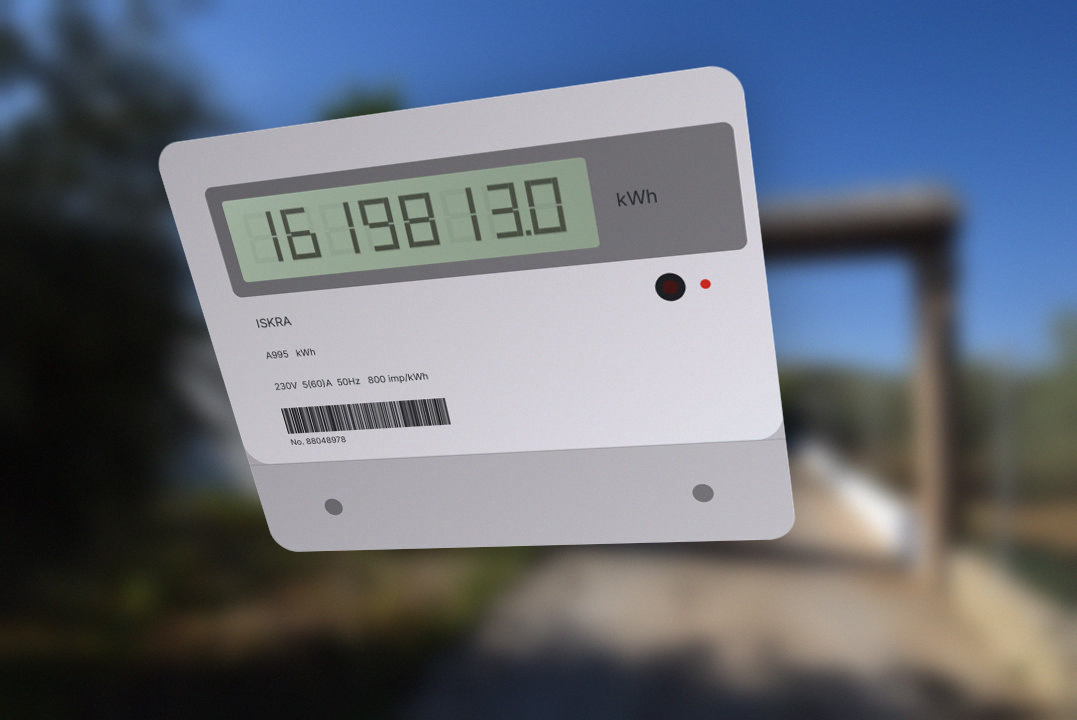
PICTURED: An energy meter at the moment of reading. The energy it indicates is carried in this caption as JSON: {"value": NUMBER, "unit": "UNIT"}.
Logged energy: {"value": 1619813.0, "unit": "kWh"}
